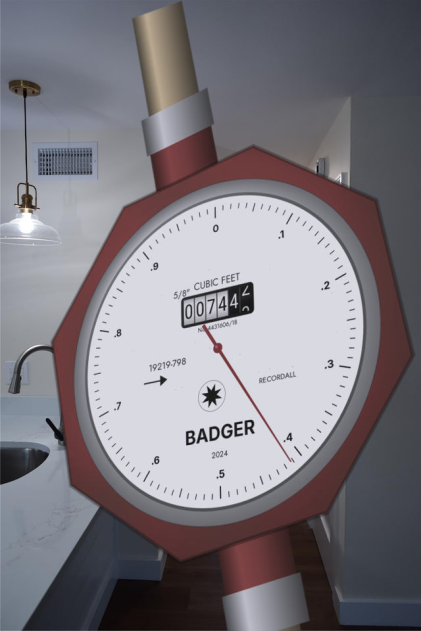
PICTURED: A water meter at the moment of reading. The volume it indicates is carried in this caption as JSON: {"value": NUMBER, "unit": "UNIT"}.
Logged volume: {"value": 7442.41, "unit": "ft³"}
